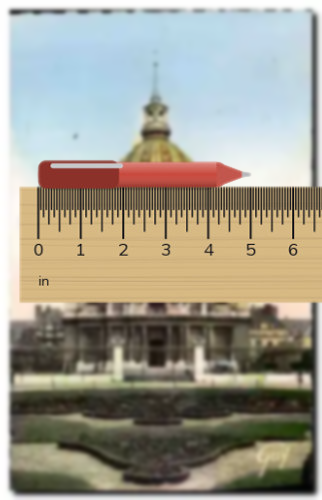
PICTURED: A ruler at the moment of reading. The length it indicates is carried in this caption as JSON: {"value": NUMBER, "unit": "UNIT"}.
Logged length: {"value": 5, "unit": "in"}
